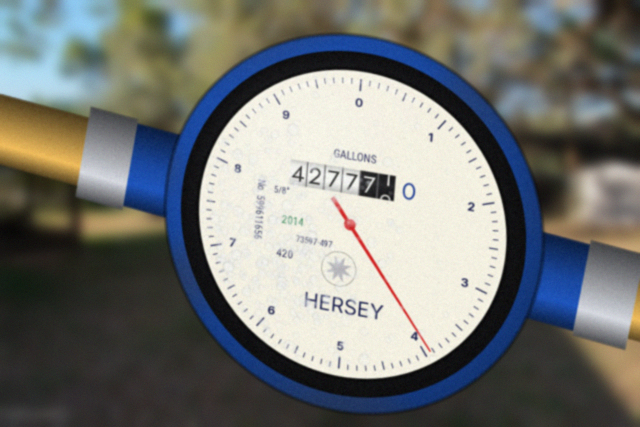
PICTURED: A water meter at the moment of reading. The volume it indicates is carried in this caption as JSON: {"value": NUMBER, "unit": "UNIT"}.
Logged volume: {"value": 4277713.9, "unit": "gal"}
